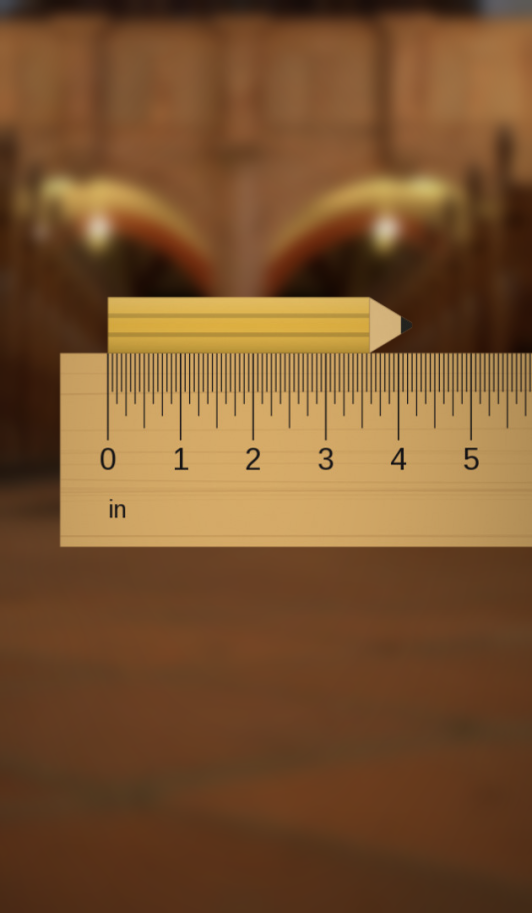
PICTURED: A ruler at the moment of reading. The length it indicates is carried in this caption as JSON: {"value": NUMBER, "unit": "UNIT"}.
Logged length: {"value": 4.1875, "unit": "in"}
